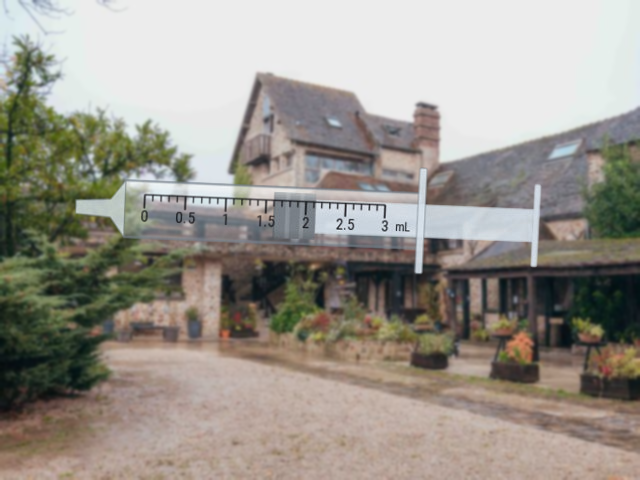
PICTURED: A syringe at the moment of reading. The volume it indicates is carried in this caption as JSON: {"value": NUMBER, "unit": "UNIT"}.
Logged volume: {"value": 1.6, "unit": "mL"}
